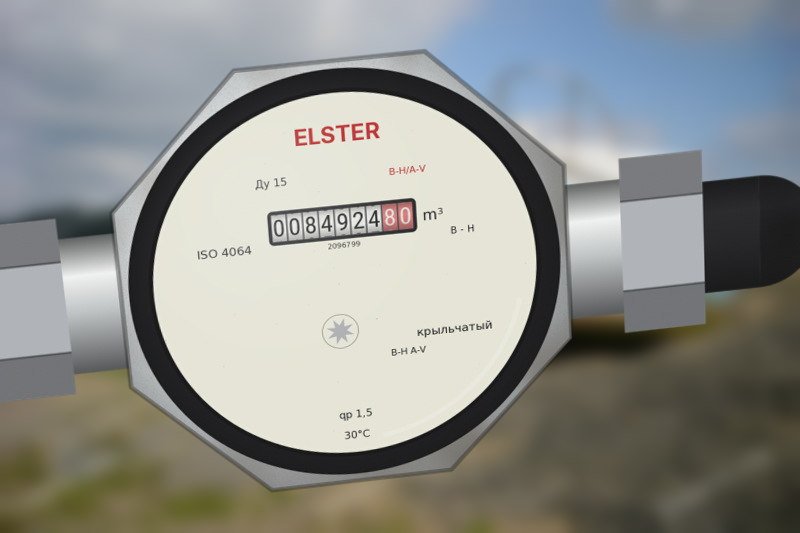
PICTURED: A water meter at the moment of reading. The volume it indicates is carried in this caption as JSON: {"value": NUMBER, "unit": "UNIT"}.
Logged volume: {"value": 84924.80, "unit": "m³"}
